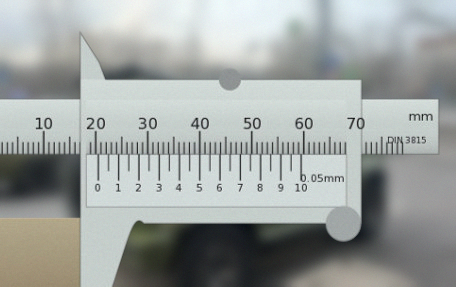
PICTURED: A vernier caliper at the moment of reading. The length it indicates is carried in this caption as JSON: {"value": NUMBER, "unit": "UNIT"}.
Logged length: {"value": 20.5, "unit": "mm"}
